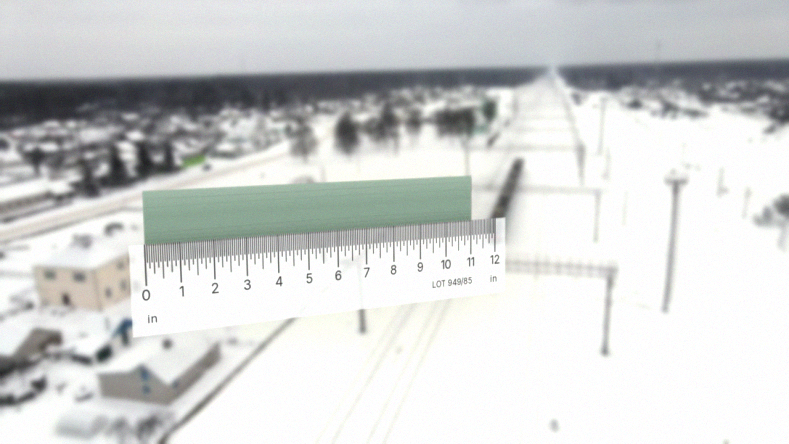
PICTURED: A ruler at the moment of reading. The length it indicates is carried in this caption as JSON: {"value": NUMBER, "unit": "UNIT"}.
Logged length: {"value": 11, "unit": "in"}
